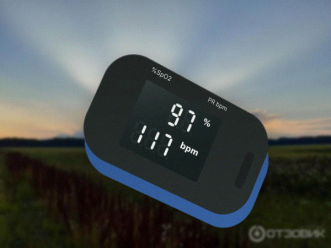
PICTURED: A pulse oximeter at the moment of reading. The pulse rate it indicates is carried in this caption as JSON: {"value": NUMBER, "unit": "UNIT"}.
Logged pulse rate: {"value": 117, "unit": "bpm"}
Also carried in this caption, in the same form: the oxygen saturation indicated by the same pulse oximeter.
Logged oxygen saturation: {"value": 97, "unit": "%"}
